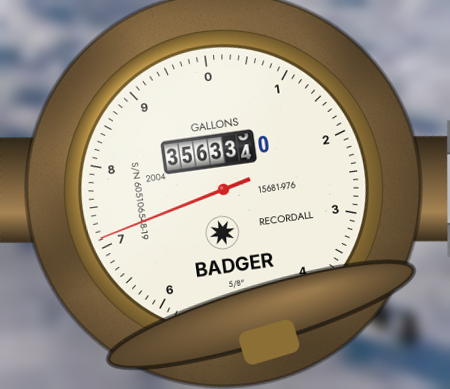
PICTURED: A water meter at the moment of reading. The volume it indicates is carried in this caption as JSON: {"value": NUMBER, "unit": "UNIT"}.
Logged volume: {"value": 3563337.1, "unit": "gal"}
